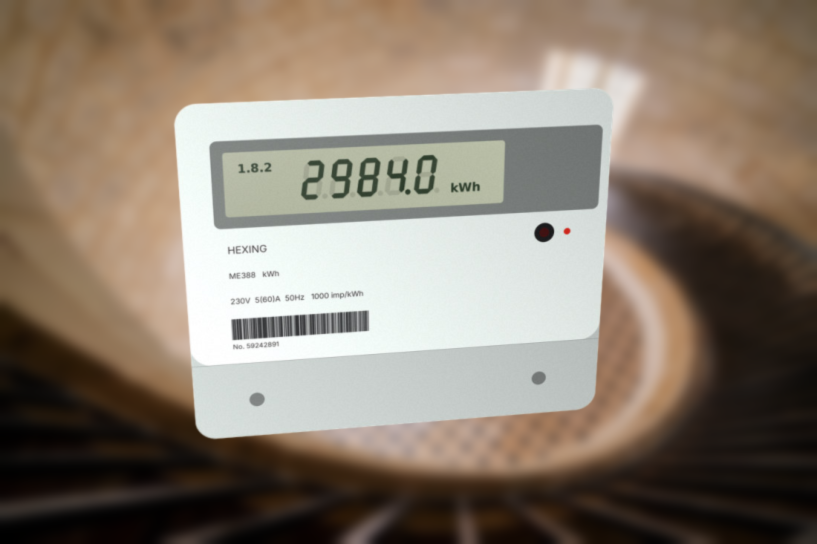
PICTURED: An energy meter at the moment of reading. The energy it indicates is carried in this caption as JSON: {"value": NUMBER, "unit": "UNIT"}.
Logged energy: {"value": 2984.0, "unit": "kWh"}
